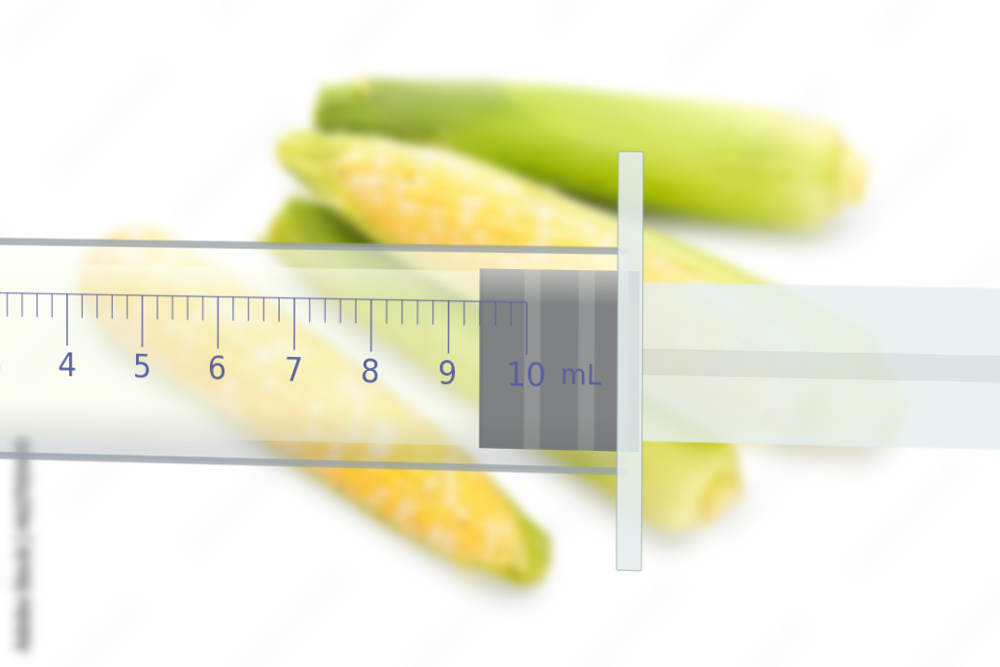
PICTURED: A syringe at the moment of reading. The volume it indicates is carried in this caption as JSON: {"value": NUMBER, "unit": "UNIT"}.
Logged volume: {"value": 9.4, "unit": "mL"}
